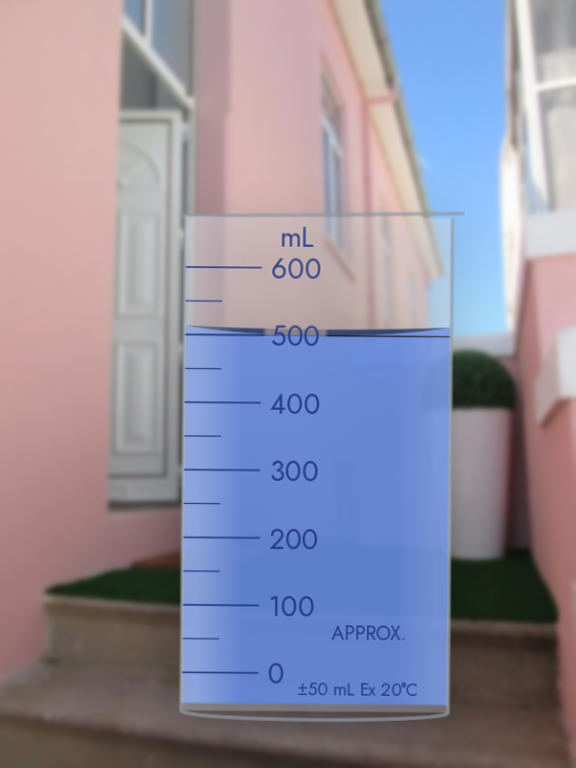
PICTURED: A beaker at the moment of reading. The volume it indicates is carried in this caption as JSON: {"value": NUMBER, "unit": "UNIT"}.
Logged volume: {"value": 500, "unit": "mL"}
